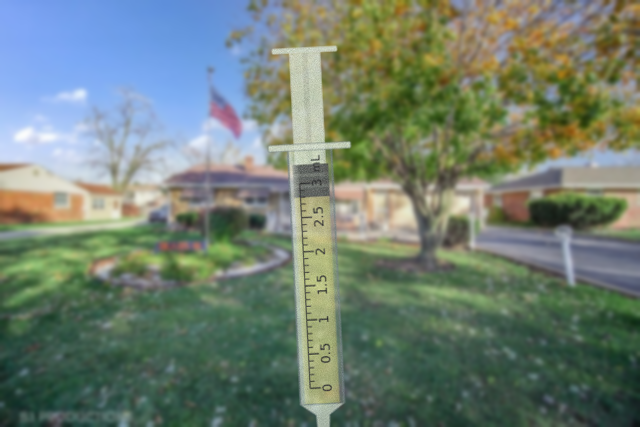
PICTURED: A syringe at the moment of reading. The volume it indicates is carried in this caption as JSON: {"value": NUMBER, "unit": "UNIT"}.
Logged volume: {"value": 2.8, "unit": "mL"}
